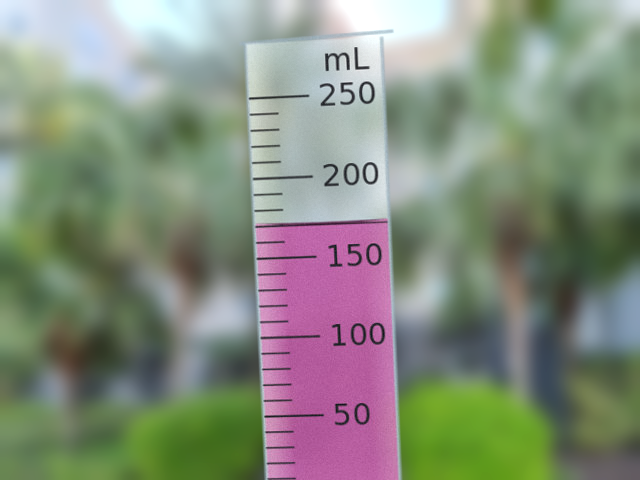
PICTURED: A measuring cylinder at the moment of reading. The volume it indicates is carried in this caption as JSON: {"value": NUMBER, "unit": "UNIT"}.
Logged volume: {"value": 170, "unit": "mL"}
